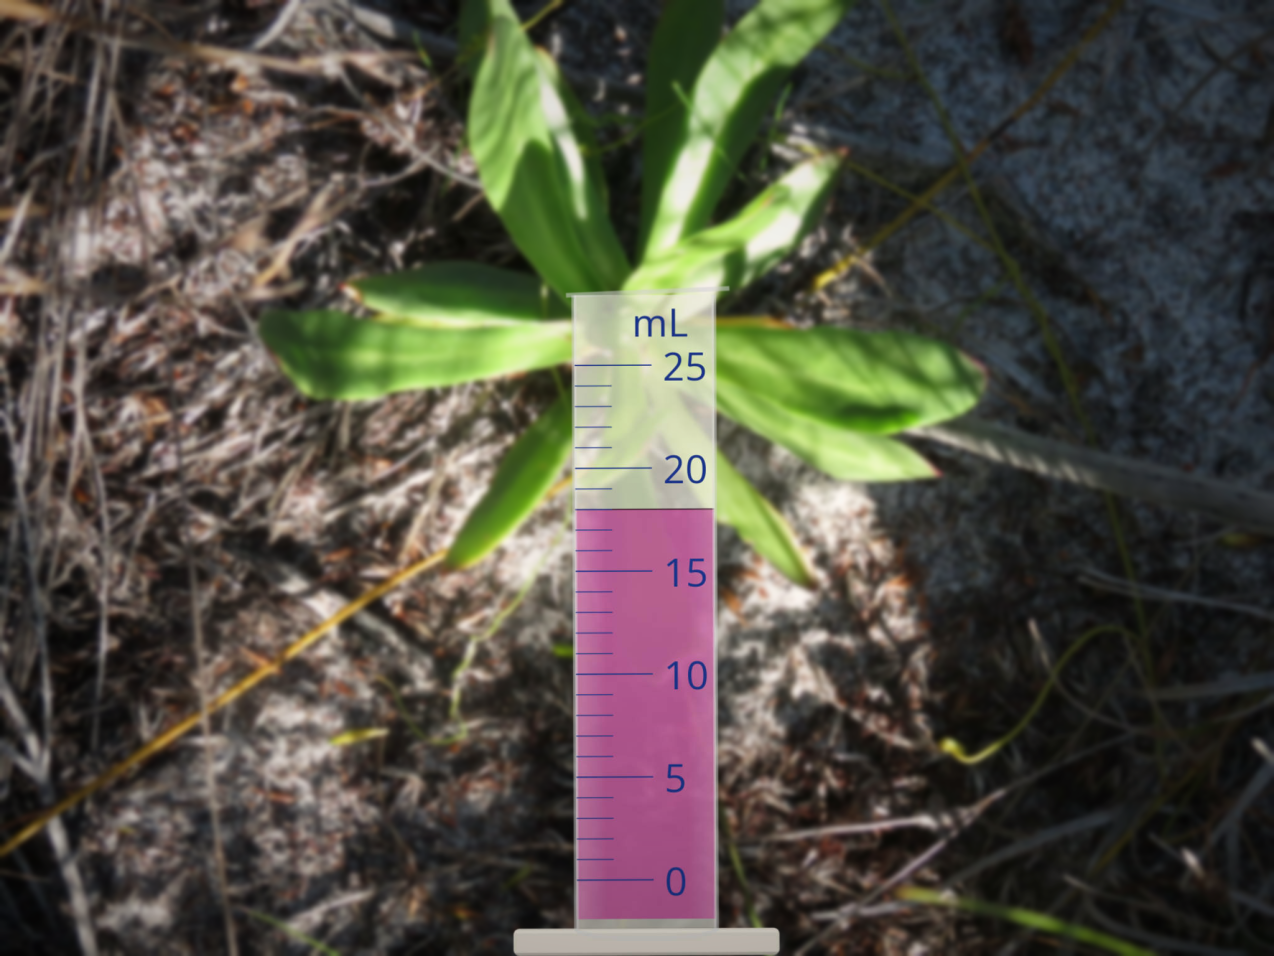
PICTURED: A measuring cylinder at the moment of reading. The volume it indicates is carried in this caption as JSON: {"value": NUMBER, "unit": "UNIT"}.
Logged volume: {"value": 18, "unit": "mL"}
